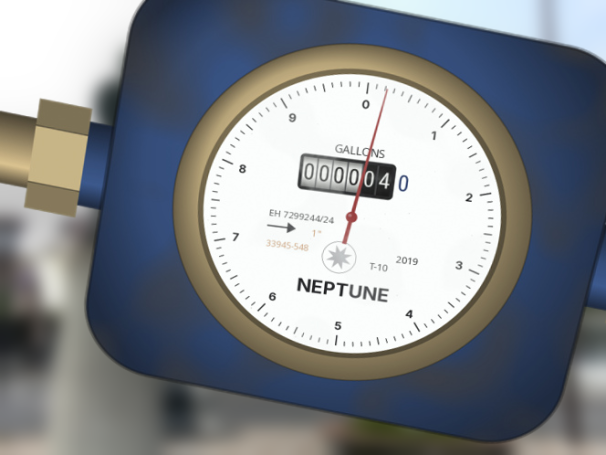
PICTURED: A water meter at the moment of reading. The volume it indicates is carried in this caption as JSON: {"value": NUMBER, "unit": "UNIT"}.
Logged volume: {"value": 40.2, "unit": "gal"}
